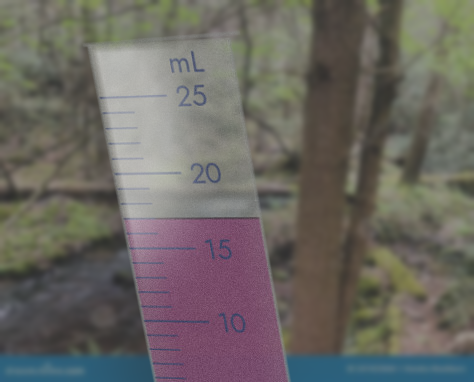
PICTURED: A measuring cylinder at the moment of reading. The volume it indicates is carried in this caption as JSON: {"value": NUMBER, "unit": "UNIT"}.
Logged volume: {"value": 17, "unit": "mL"}
